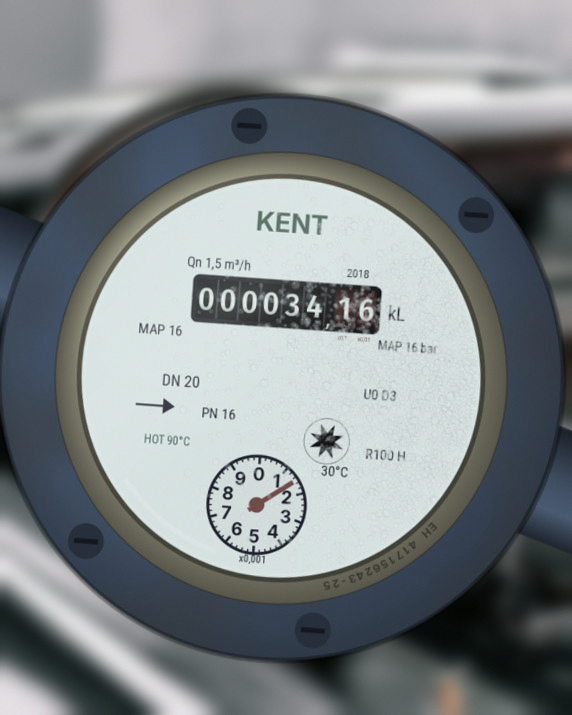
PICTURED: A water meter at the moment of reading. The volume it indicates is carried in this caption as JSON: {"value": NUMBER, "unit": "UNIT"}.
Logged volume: {"value": 34.161, "unit": "kL"}
